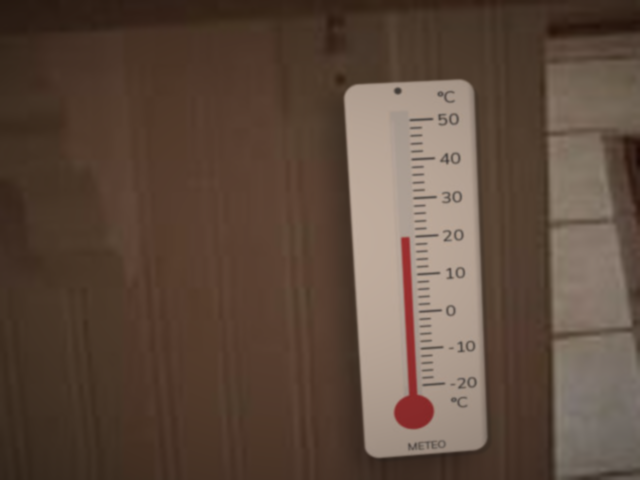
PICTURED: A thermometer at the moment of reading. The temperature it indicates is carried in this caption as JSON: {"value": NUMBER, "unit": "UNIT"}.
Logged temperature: {"value": 20, "unit": "°C"}
